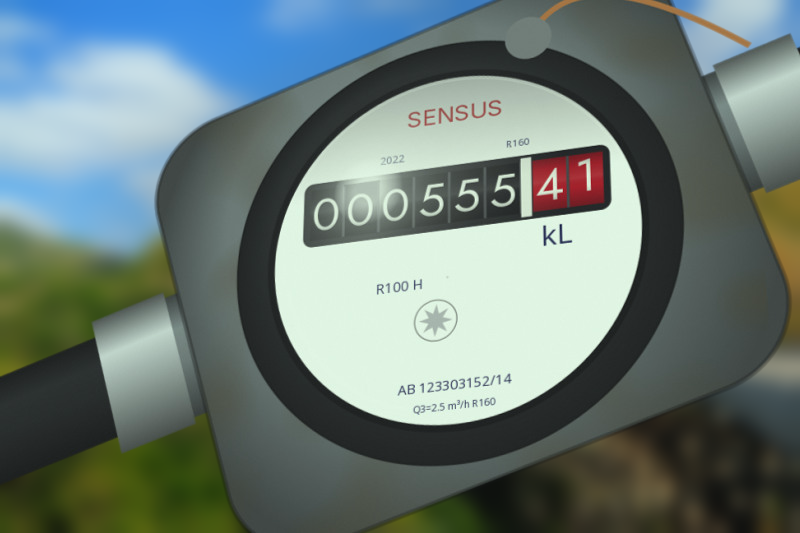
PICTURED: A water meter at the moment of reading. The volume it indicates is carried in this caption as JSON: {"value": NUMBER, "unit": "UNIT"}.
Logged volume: {"value": 555.41, "unit": "kL"}
